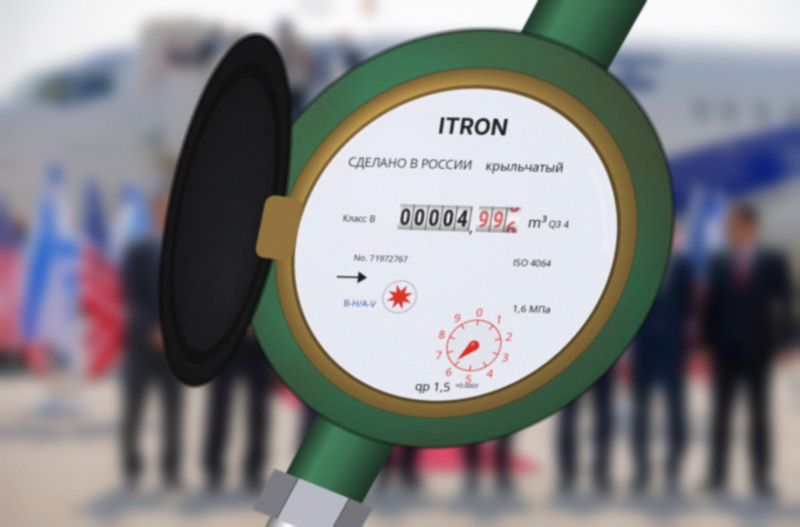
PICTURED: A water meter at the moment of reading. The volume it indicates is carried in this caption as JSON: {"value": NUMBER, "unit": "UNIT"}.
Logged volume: {"value": 4.9956, "unit": "m³"}
